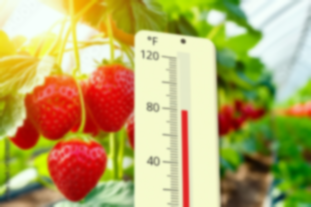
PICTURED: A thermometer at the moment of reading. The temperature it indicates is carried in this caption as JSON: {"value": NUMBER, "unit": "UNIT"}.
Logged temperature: {"value": 80, "unit": "°F"}
